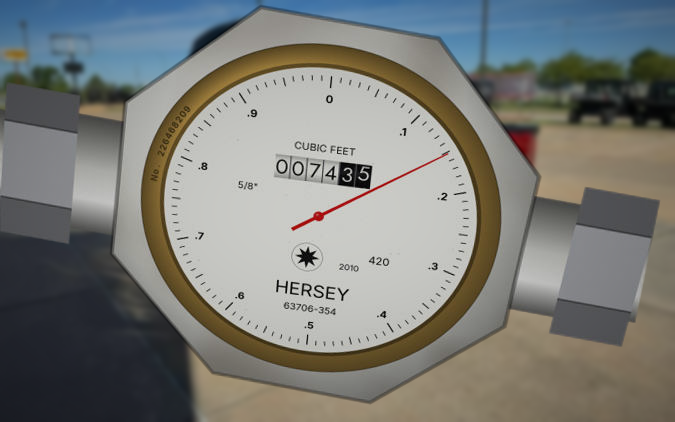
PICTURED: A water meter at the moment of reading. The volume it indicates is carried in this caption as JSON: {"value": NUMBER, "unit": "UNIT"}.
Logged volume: {"value": 7435.15, "unit": "ft³"}
